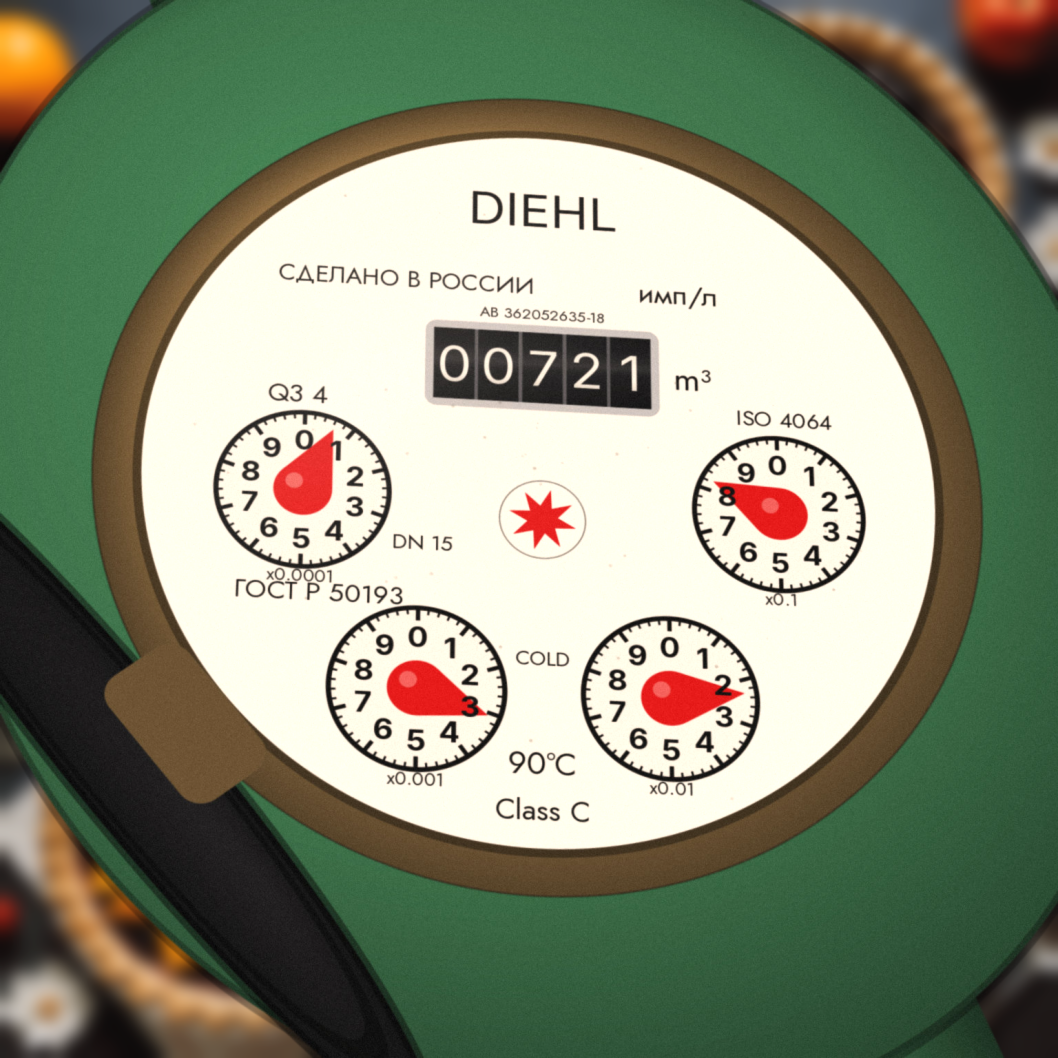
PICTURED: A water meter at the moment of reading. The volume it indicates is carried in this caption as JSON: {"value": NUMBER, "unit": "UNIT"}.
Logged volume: {"value": 721.8230, "unit": "m³"}
